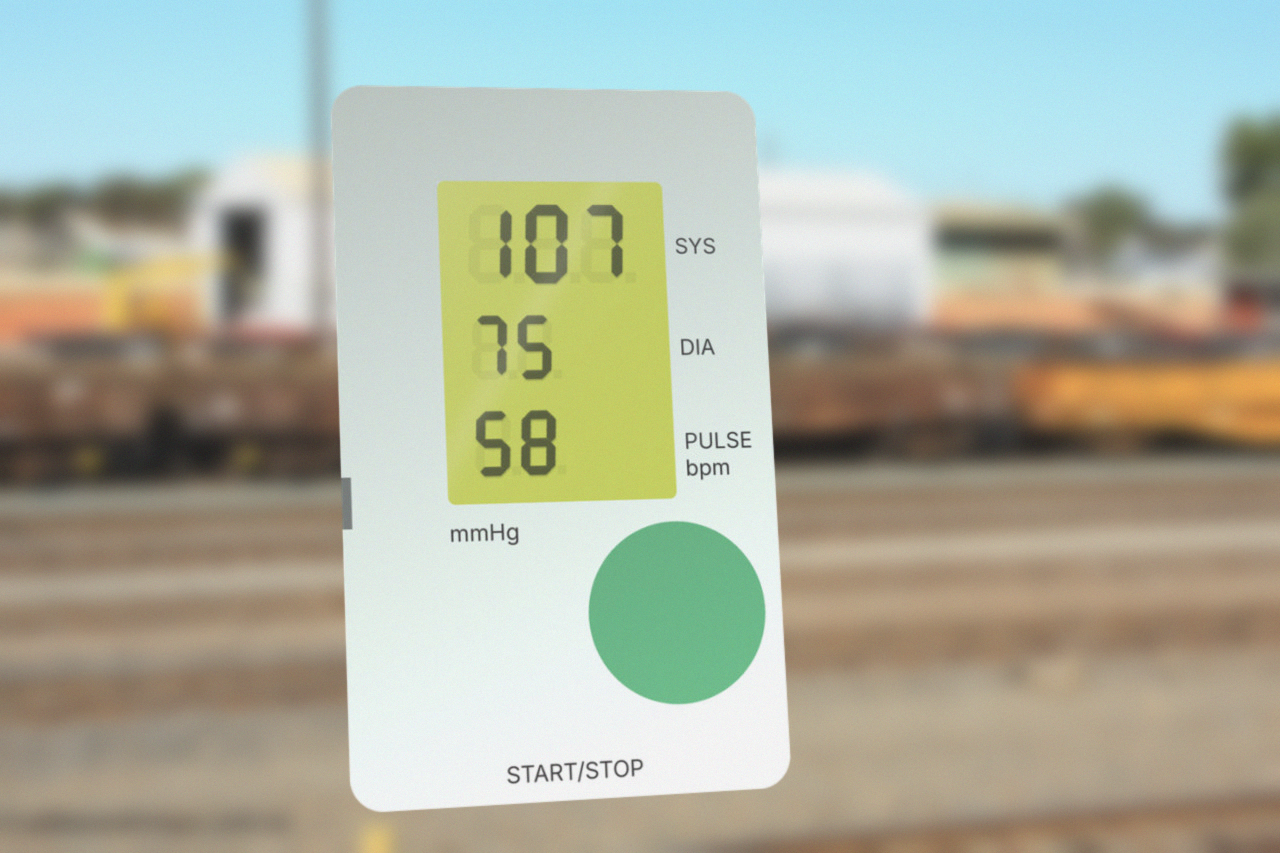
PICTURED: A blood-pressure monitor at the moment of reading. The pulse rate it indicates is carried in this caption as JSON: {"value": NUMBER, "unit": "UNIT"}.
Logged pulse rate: {"value": 58, "unit": "bpm"}
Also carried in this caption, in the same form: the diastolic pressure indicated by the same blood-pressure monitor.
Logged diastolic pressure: {"value": 75, "unit": "mmHg"}
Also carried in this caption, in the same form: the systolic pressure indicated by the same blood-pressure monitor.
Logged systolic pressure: {"value": 107, "unit": "mmHg"}
